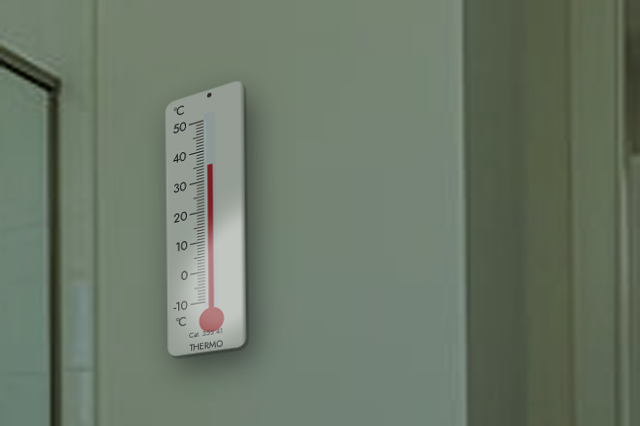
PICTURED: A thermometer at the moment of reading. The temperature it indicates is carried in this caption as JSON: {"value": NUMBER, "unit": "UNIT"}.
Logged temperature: {"value": 35, "unit": "°C"}
